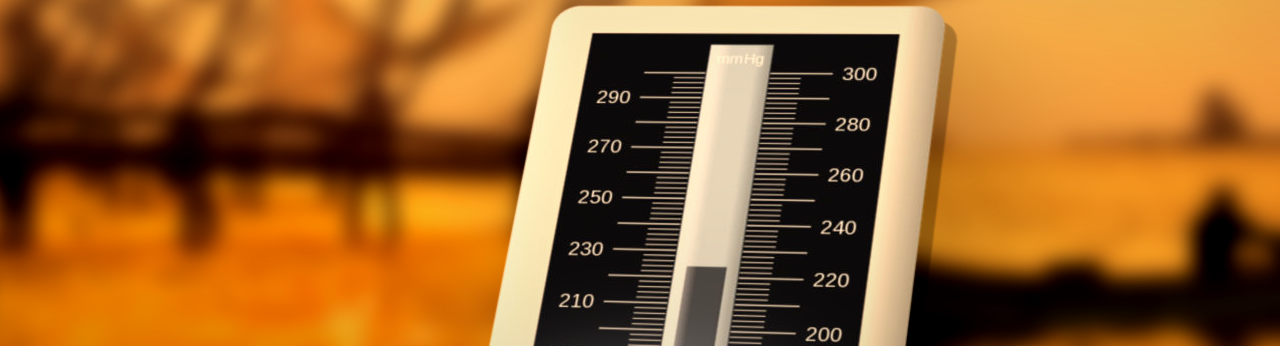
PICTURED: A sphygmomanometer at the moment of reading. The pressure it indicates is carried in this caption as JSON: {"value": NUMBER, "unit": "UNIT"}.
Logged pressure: {"value": 224, "unit": "mmHg"}
